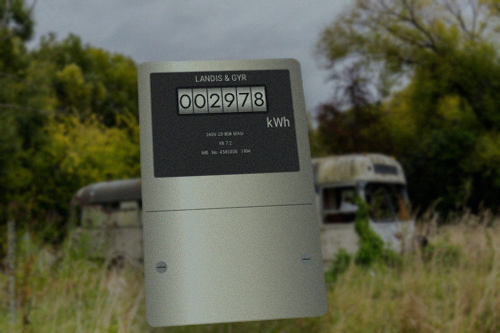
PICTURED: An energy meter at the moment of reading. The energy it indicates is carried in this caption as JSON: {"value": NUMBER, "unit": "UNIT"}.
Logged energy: {"value": 2978, "unit": "kWh"}
